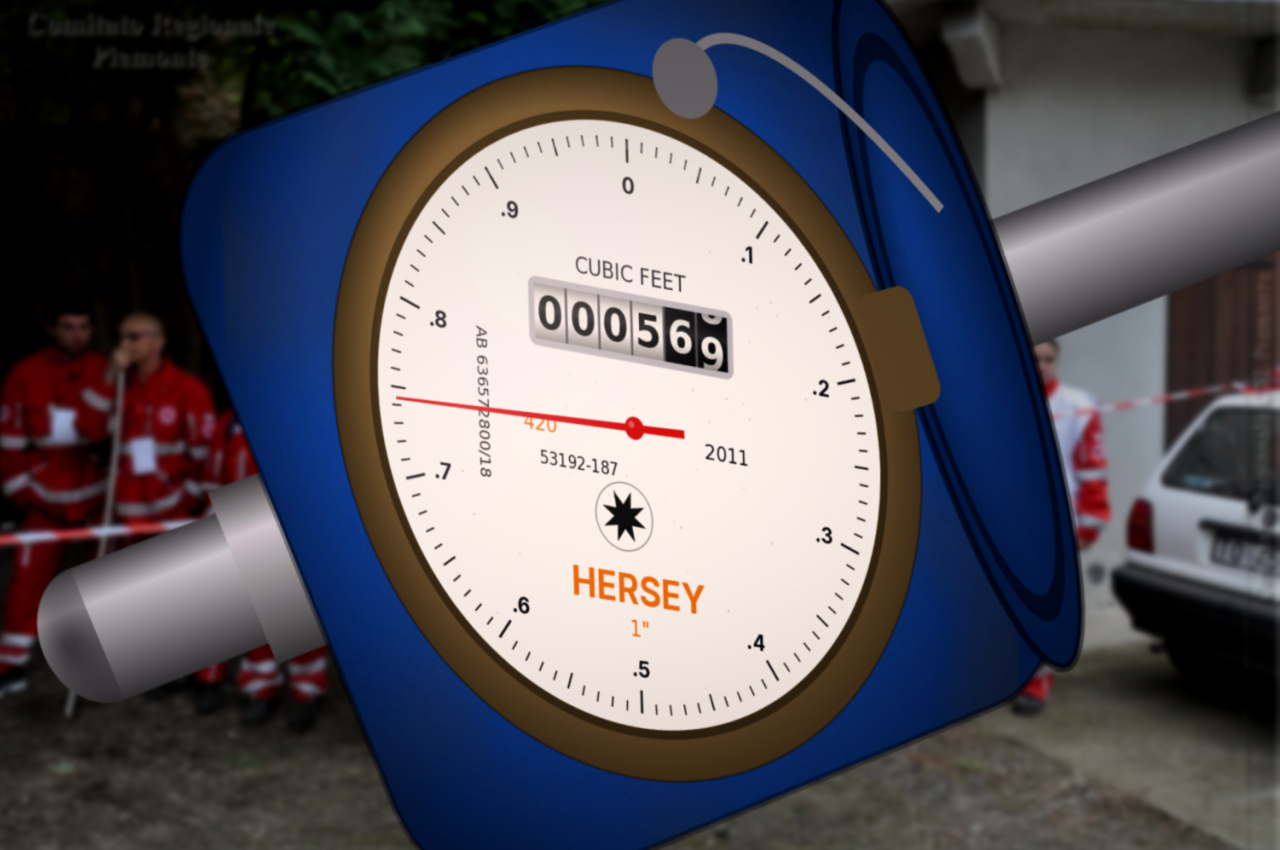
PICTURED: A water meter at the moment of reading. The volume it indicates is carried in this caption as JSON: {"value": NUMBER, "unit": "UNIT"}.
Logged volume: {"value": 568.74, "unit": "ft³"}
